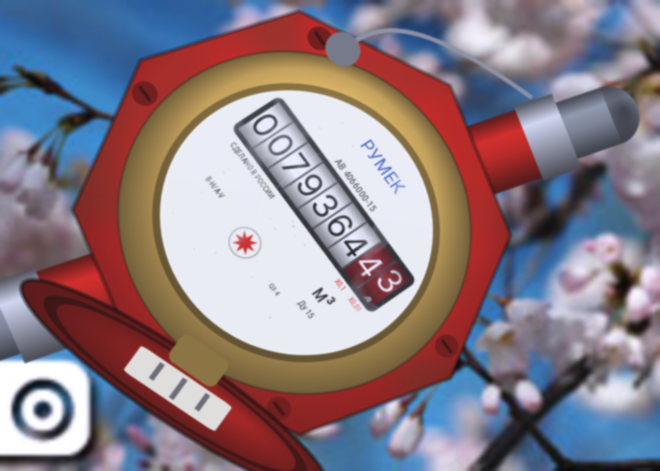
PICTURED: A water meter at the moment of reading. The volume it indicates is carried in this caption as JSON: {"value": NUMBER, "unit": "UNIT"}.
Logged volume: {"value": 79364.43, "unit": "m³"}
